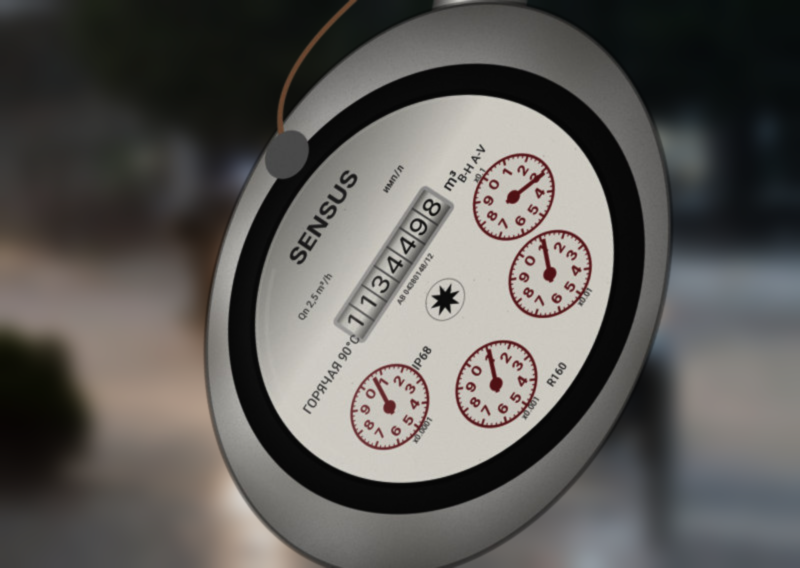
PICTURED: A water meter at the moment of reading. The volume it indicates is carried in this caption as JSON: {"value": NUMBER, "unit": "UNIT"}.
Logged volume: {"value": 1134498.3110, "unit": "m³"}
